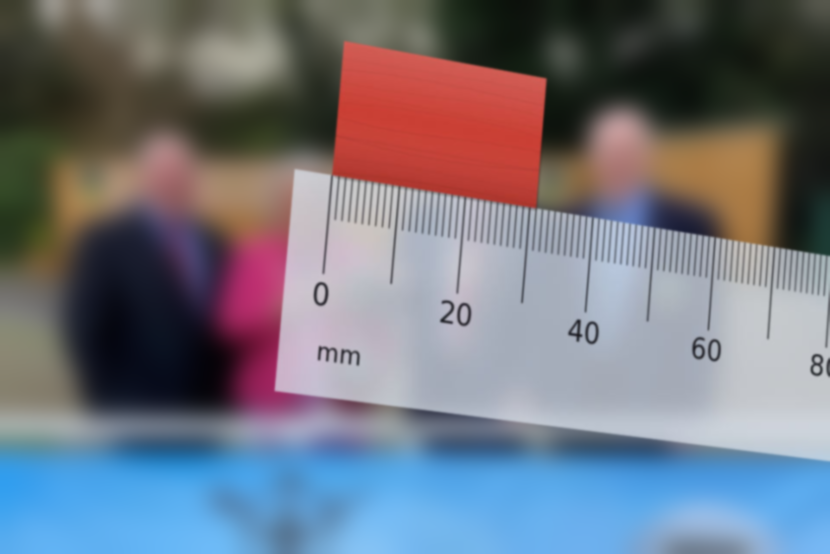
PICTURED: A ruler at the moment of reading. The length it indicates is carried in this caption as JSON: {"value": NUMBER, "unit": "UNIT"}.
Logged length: {"value": 31, "unit": "mm"}
